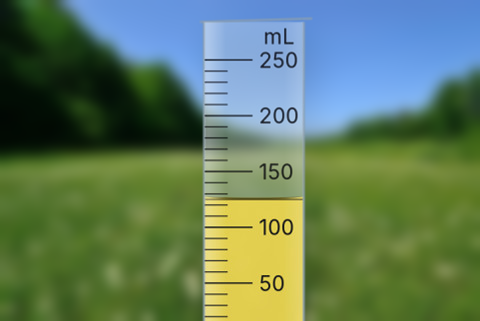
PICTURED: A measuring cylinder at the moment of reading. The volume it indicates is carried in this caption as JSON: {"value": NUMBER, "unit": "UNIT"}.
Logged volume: {"value": 125, "unit": "mL"}
